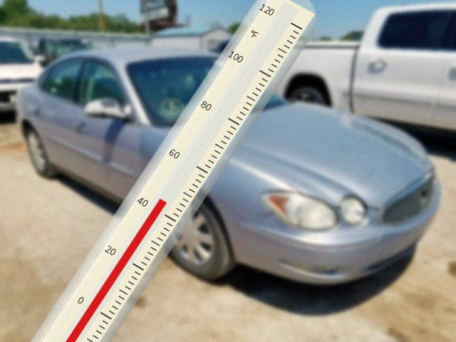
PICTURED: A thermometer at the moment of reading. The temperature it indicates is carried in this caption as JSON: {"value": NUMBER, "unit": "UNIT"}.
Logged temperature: {"value": 44, "unit": "°F"}
